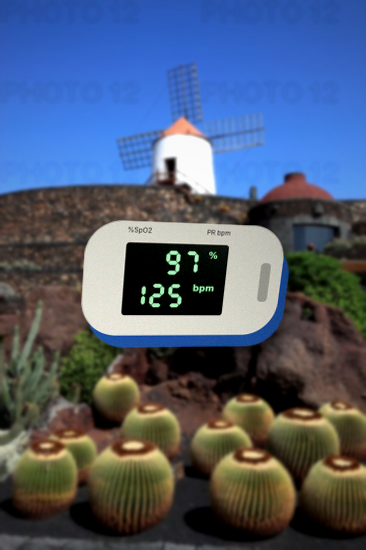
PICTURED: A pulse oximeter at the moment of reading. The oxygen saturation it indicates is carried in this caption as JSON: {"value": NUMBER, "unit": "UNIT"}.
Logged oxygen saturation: {"value": 97, "unit": "%"}
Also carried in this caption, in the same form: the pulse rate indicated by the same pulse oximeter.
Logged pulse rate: {"value": 125, "unit": "bpm"}
